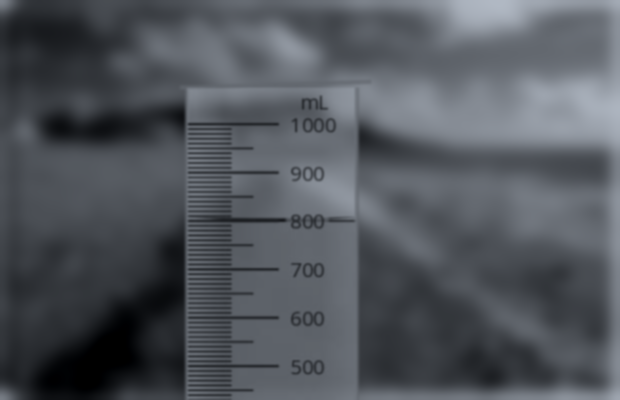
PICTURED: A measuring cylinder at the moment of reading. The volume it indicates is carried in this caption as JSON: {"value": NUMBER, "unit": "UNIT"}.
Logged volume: {"value": 800, "unit": "mL"}
